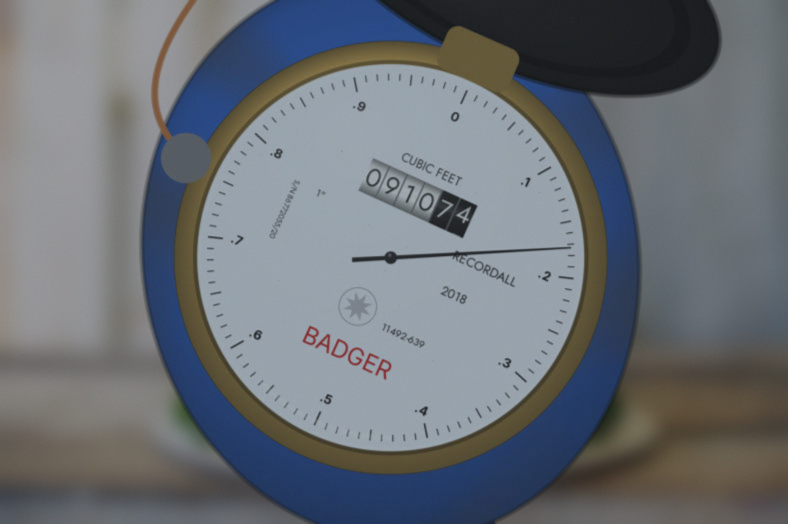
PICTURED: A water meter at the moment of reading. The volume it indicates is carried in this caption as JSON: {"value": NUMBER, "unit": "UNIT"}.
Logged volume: {"value": 91074.17, "unit": "ft³"}
